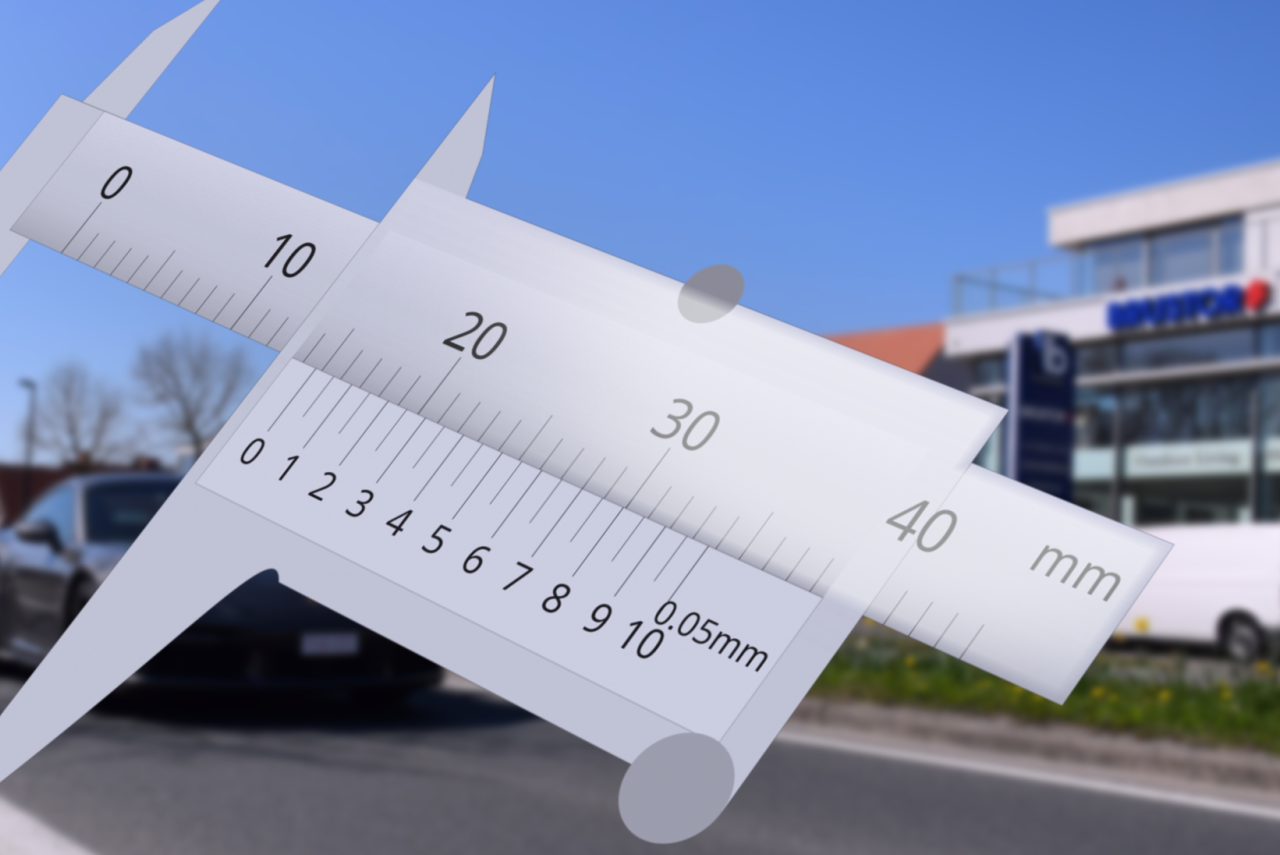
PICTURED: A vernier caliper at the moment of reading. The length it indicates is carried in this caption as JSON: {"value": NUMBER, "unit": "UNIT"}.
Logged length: {"value": 14.7, "unit": "mm"}
